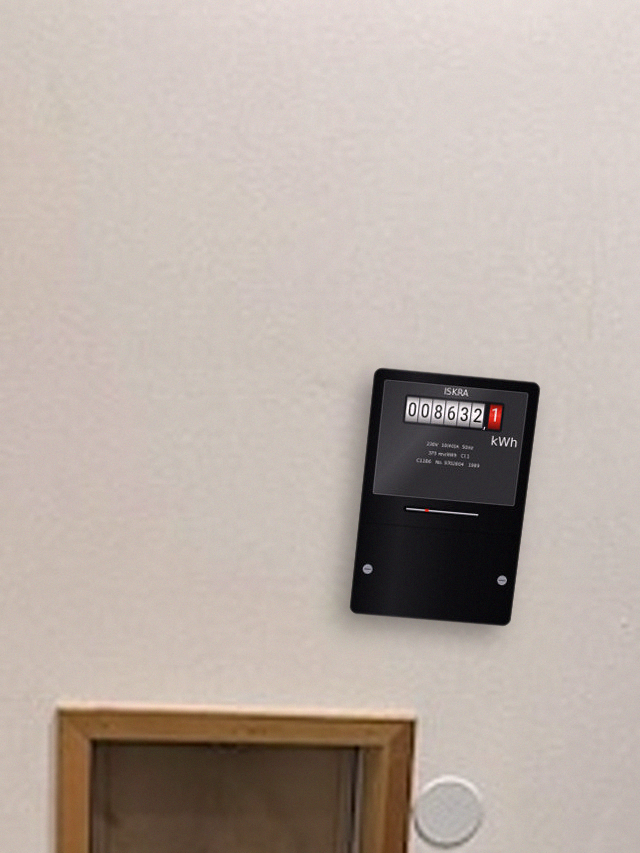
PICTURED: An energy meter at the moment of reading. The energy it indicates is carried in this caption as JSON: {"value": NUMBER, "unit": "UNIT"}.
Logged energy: {"value": 8632.1, "unit": "kWh"}
